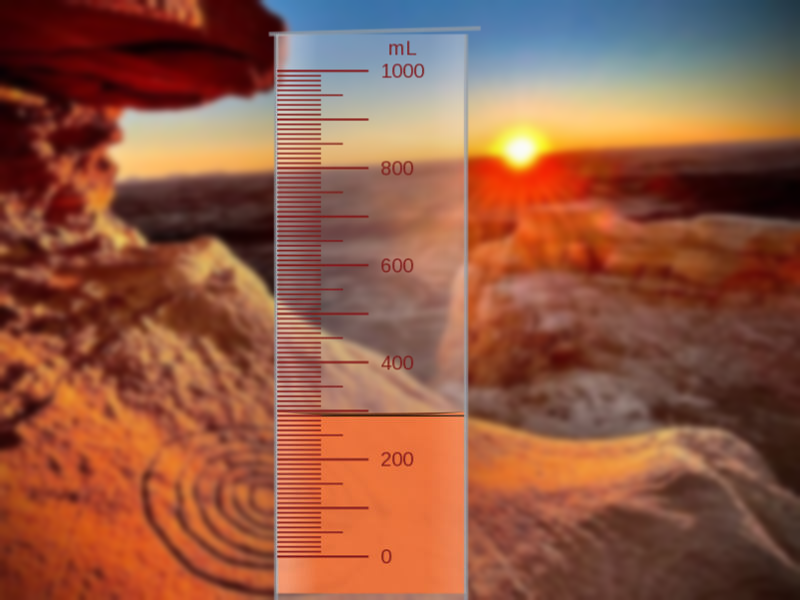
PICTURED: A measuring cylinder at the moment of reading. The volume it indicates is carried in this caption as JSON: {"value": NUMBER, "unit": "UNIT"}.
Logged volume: {"value": 290, "unit": "mL"}
